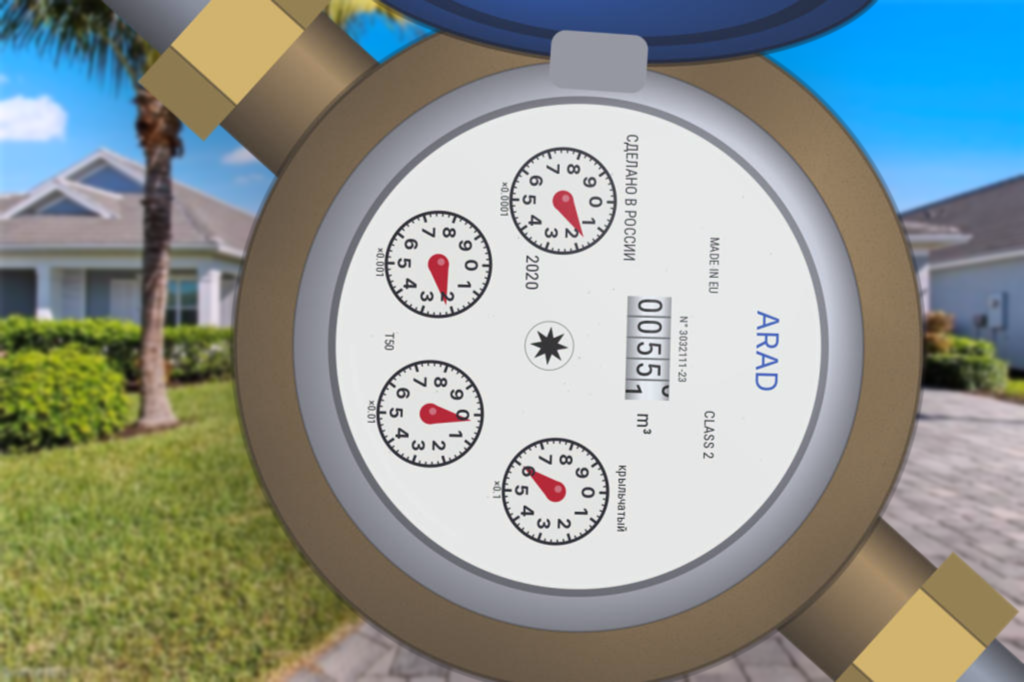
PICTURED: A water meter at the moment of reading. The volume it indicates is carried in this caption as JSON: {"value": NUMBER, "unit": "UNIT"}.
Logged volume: {"value": 550.6021, "unit": "m³"}
